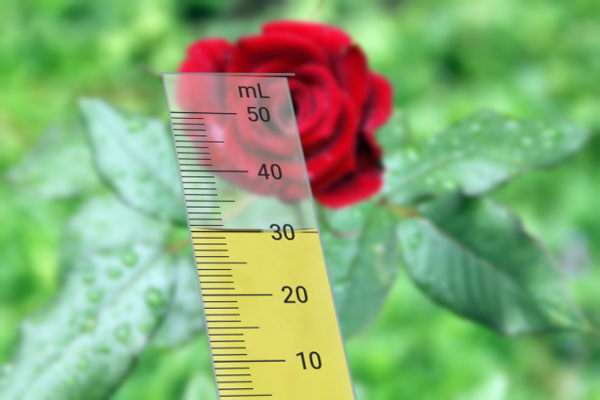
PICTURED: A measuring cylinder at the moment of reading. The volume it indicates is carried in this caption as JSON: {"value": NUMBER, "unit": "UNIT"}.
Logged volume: {"value": 30, "unit": "mL"}
